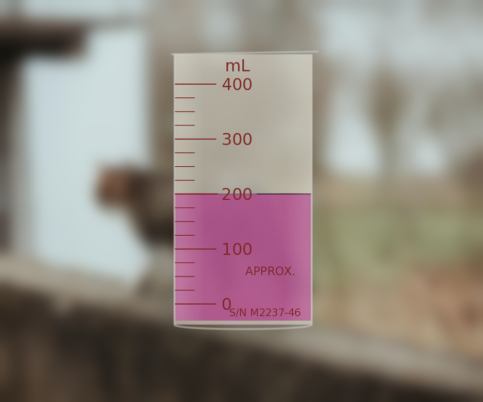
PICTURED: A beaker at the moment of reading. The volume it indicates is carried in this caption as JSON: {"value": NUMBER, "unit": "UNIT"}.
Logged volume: {"value": 200, "unit": "mL"}
